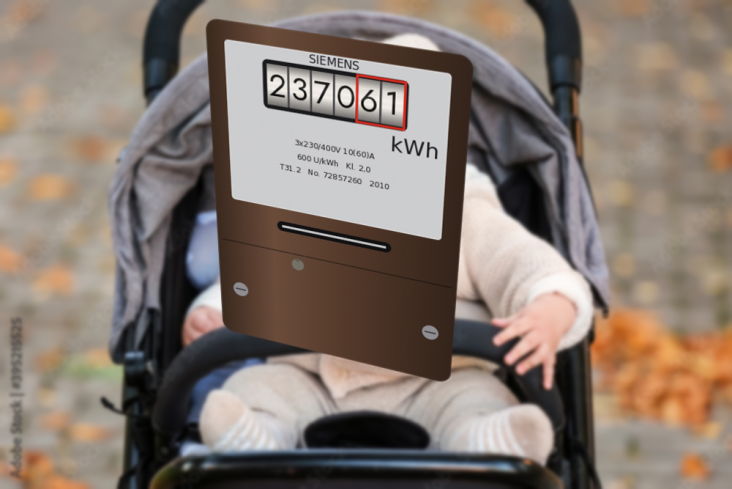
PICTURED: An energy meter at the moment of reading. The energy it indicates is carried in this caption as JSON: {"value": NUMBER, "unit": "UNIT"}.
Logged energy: {"value": 2370.61, "unit": "kWh"}
